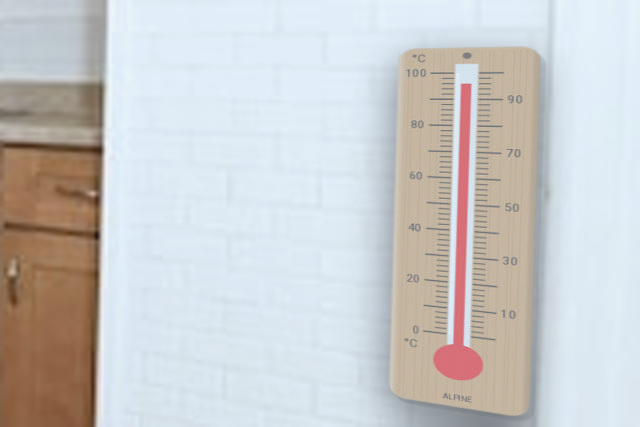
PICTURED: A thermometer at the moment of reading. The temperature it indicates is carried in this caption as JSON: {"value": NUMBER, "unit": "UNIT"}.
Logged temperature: {"value": 96, "unit": "°C"}
